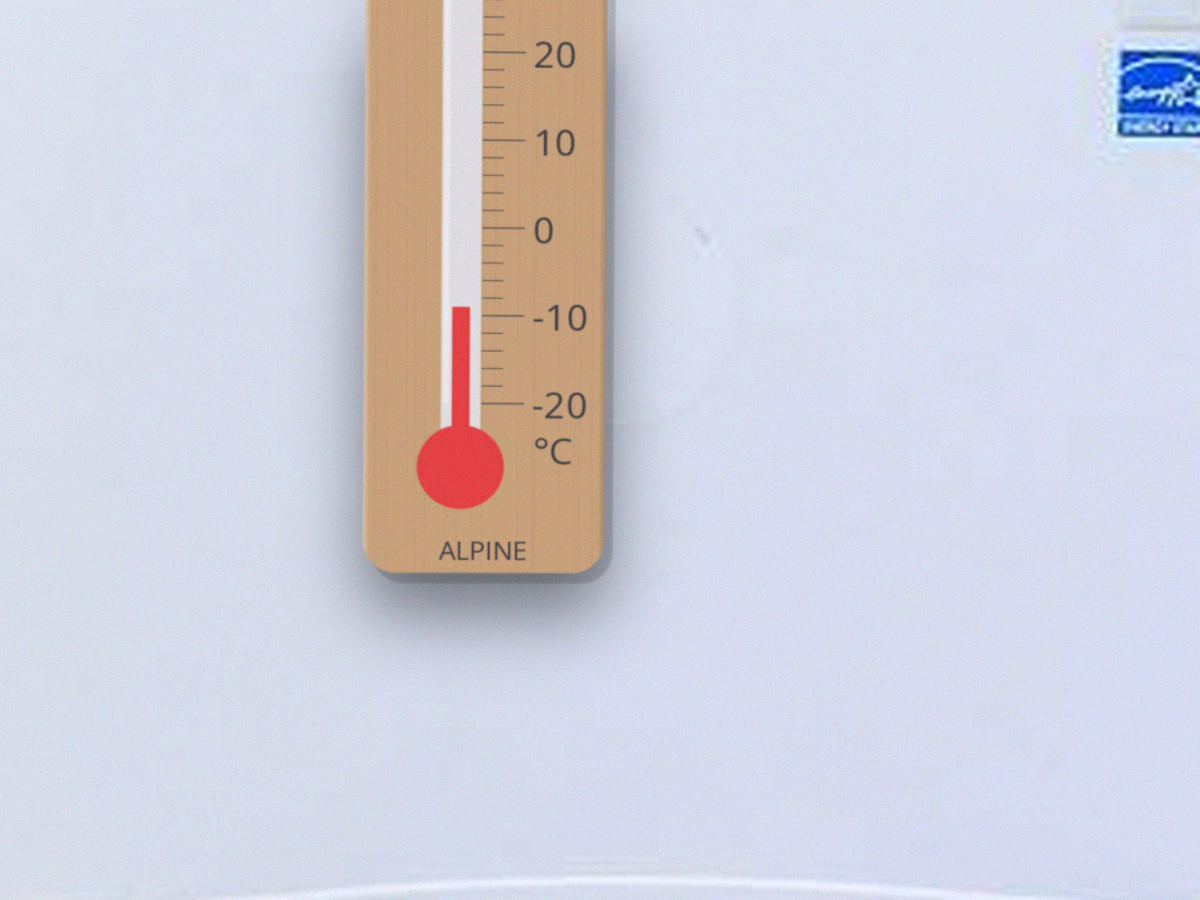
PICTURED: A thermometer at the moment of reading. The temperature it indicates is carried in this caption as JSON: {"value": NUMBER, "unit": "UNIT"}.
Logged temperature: {"value": -9, "unit": "°C"}
